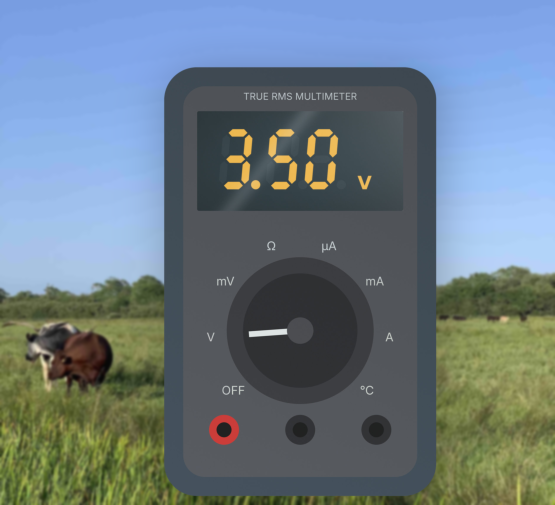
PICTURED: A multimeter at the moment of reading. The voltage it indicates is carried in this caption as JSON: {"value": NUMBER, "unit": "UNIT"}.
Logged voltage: {"value": 3.50, "unit": "V"}
